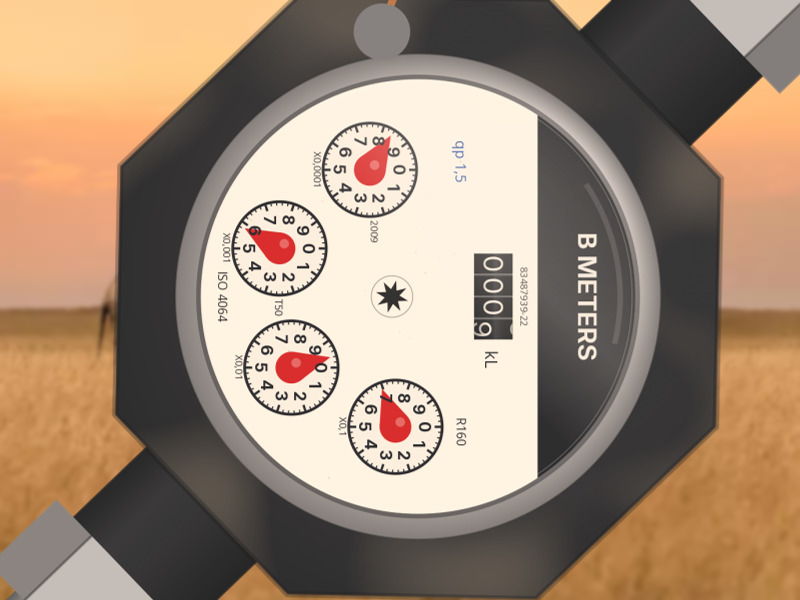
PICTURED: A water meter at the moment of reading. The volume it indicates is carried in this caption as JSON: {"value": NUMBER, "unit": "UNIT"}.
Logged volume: {"value": 8.6958, "unit": "kL"}
